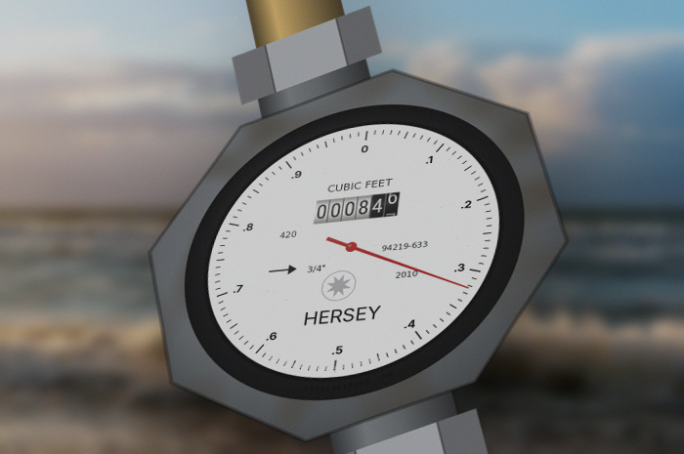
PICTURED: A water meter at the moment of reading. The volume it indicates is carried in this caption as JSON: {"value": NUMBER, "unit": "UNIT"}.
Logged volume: {"value": 846.32, "unit": "ft³"}
